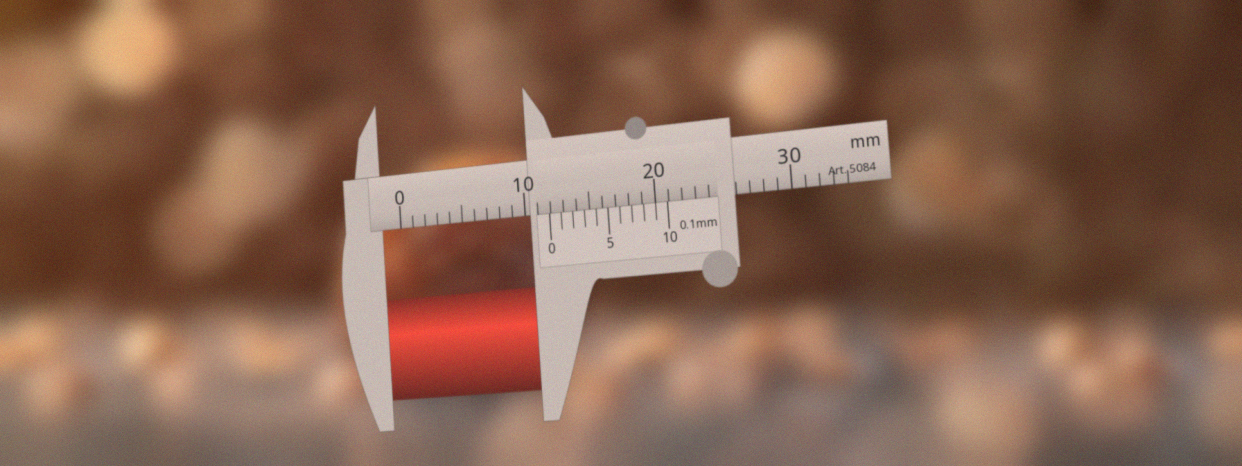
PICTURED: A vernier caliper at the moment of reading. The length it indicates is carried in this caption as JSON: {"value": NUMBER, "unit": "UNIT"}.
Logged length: {"value": 11.9, "unit": "mm"}
